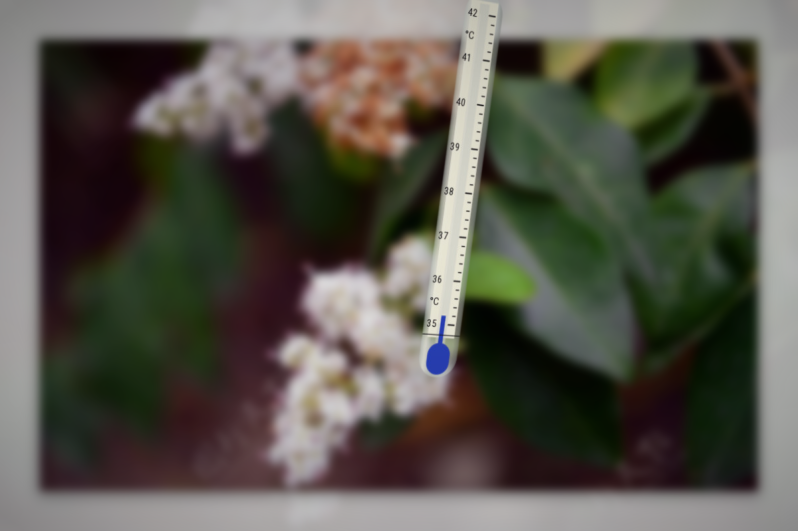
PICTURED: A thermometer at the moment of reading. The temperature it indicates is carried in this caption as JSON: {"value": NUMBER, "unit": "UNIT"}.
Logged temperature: {"value": 35.2, "unit": "°C"}
